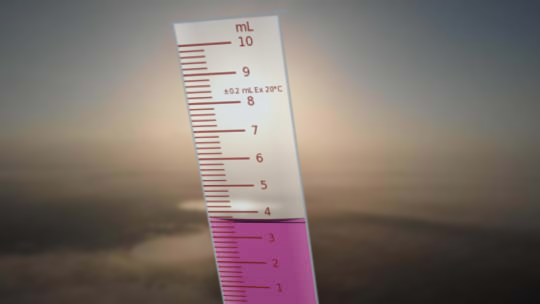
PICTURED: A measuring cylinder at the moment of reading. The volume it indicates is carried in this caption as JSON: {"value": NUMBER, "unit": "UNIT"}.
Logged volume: {"value": 3.6, "unit": "mL"}
